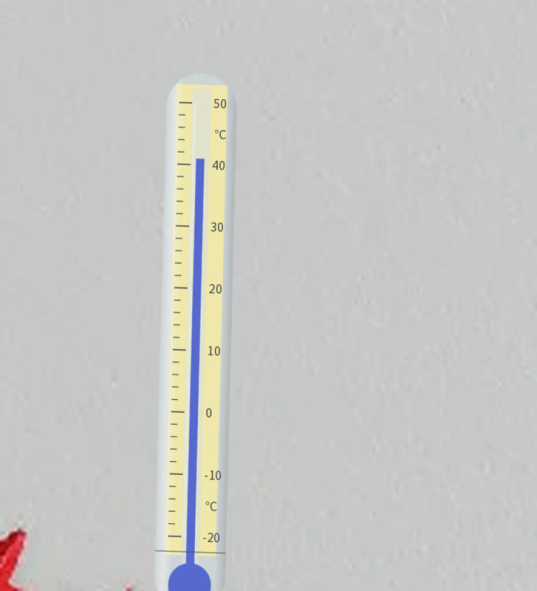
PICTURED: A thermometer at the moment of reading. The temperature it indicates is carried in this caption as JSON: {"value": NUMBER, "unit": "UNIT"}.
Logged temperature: {"value": 41, "unit": "°C"}
